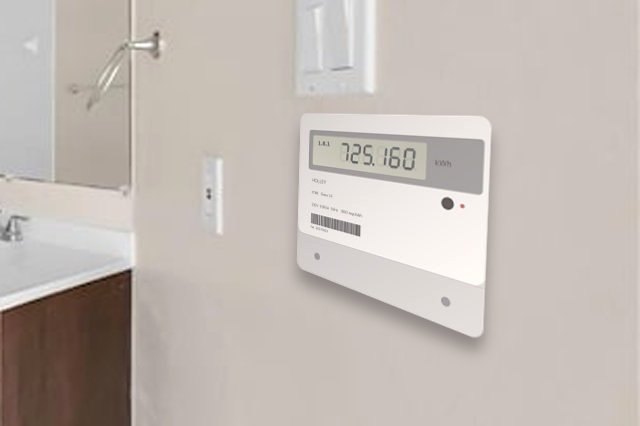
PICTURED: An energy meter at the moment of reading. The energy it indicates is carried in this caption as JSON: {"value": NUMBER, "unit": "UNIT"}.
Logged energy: {"value": 725.160, "unit": "kWh"}
